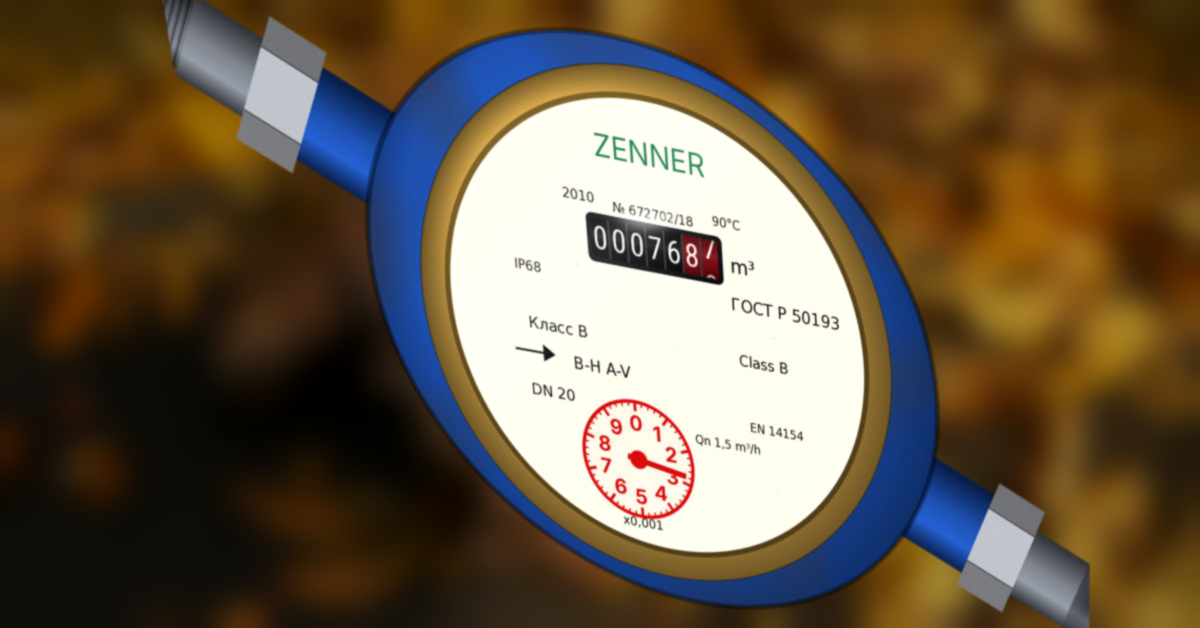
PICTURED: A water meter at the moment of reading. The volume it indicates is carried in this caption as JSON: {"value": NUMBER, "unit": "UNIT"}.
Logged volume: {"value": 76.872, "unit": "m³"}
